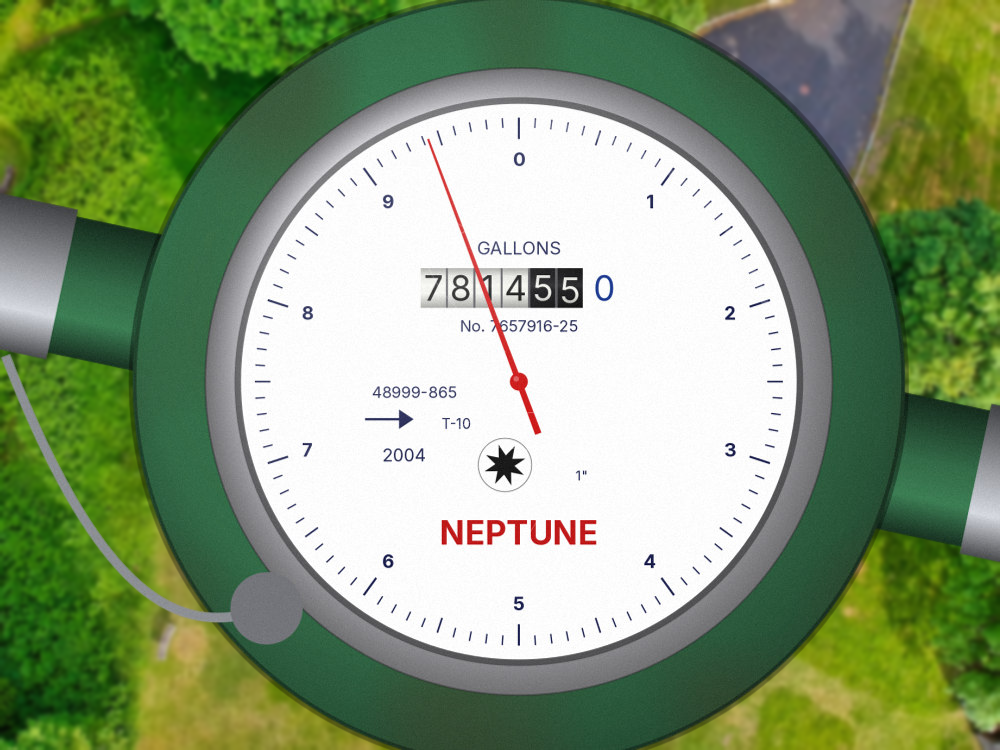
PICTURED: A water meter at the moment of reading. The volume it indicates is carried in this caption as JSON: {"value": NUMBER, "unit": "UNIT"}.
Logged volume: {"value": 7814549.4, "unit": "gal"}
